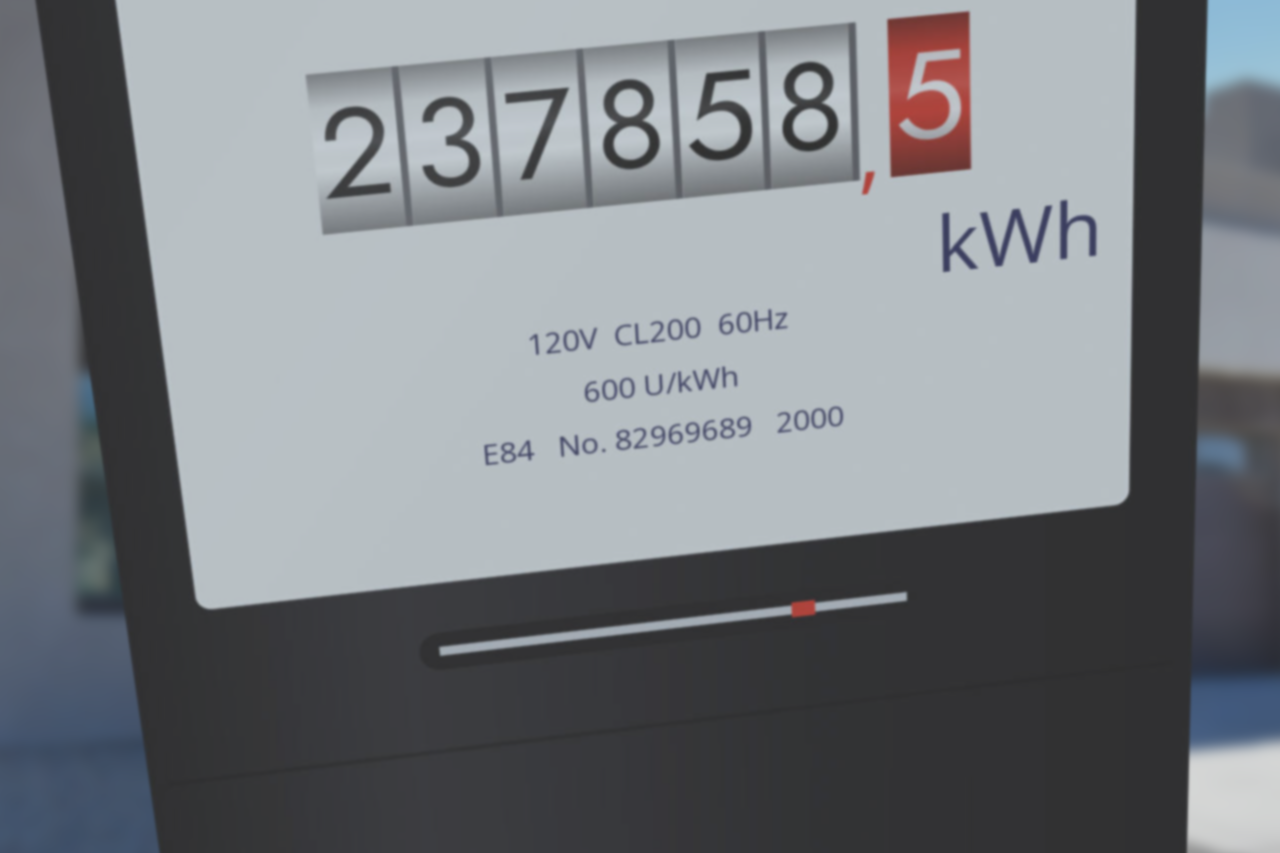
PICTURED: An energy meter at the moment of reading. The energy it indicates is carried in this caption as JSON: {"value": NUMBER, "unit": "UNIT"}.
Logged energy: {"value": 237858.5, "unit": "kWh"}
